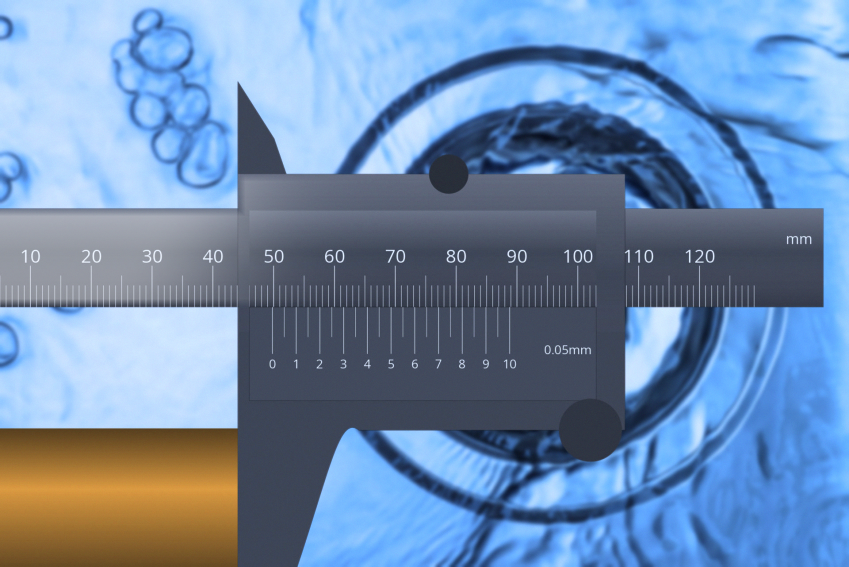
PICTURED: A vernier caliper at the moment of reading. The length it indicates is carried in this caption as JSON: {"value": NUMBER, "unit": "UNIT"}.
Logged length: {"value": 49.8, "unit": "mm"}
